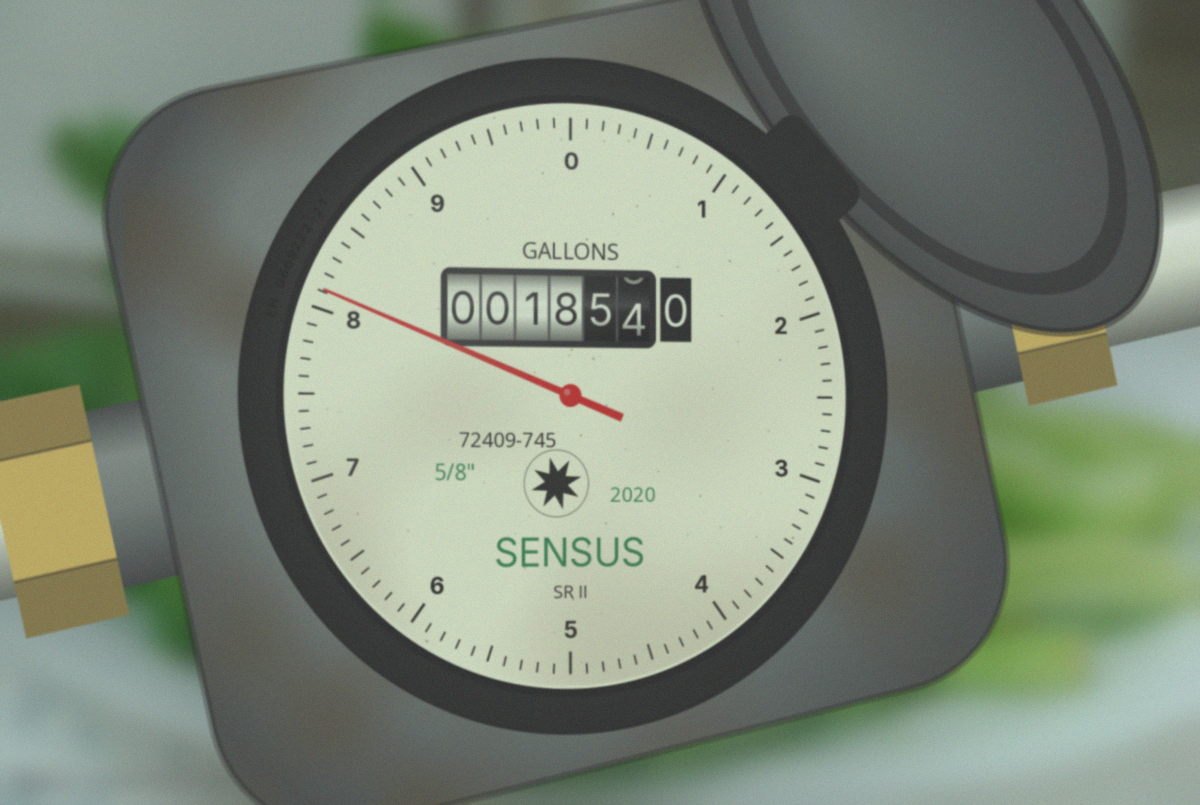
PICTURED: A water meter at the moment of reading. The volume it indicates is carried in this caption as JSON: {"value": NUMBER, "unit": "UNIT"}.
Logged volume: {"value": 18538.1, "unit": "gal"}
